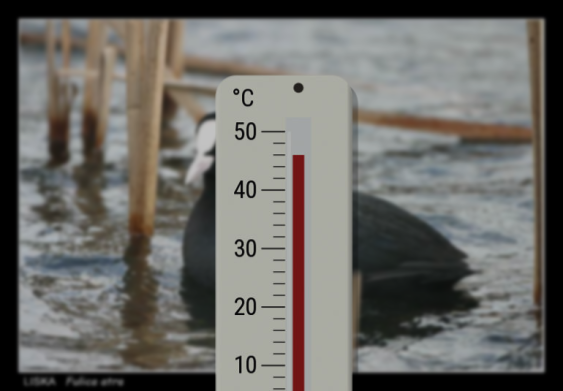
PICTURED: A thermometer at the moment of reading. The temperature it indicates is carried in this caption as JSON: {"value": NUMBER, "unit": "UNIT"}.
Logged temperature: {"value": 46, "unit": "°C"}
